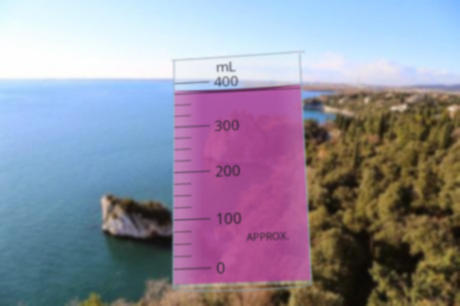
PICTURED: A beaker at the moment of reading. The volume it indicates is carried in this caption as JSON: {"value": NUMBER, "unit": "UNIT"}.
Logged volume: {"value": 375, "unit": "mL"}
